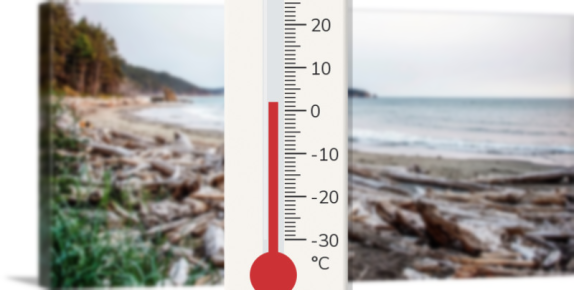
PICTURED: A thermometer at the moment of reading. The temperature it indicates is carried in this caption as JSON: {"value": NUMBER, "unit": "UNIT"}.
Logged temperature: {"value": 2, "unit": "°C"}
